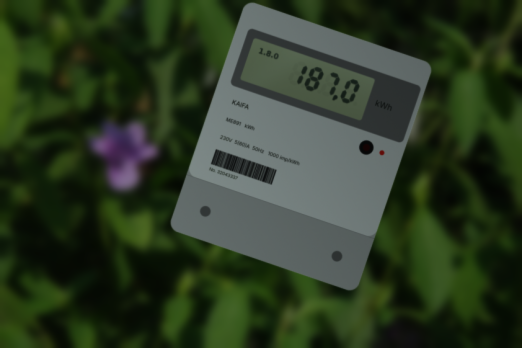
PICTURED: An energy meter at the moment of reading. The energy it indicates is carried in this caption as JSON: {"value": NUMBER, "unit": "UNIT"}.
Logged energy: {"value": 187.0, "unit": "kWh"}
